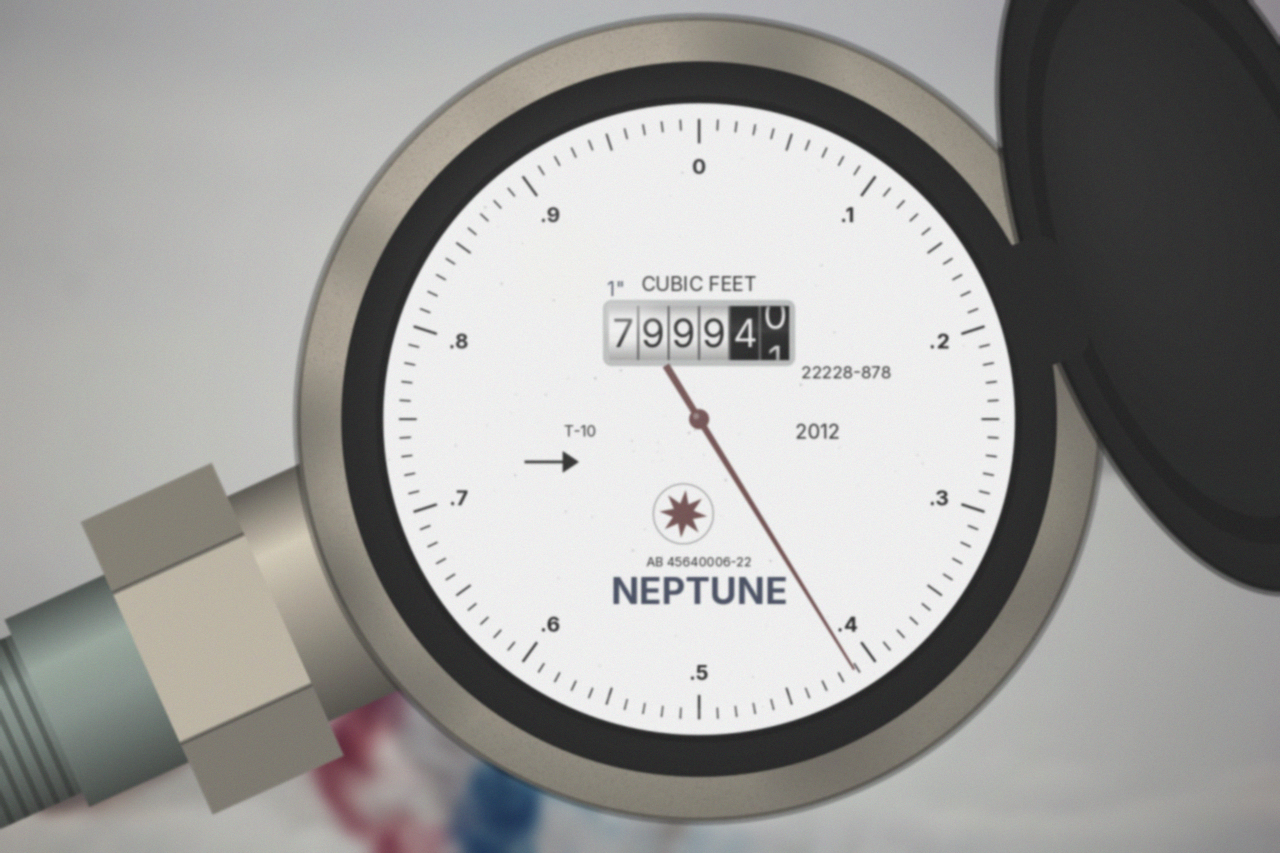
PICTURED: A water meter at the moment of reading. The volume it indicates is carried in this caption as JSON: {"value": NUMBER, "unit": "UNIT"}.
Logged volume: {"value": 799940.41, "unit": "ft³"}
